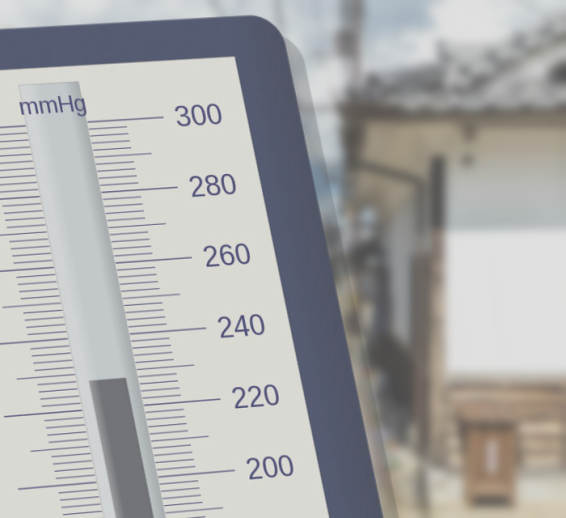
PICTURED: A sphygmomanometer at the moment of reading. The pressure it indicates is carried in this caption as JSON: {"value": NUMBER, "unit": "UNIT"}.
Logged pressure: {"value": 228, "unit": "mmHg"}
